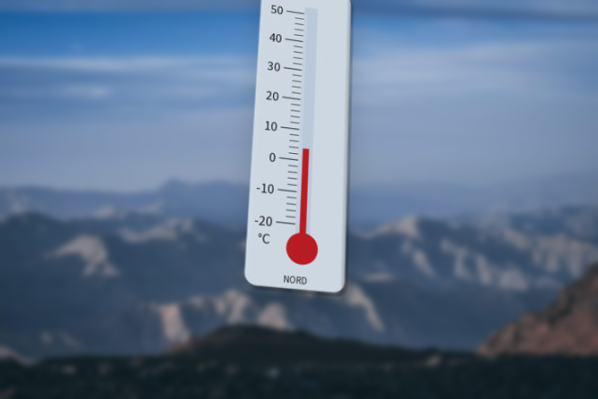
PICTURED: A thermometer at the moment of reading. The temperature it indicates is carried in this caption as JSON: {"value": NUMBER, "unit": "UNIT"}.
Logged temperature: {"value": 4, "unit": "°C"}
